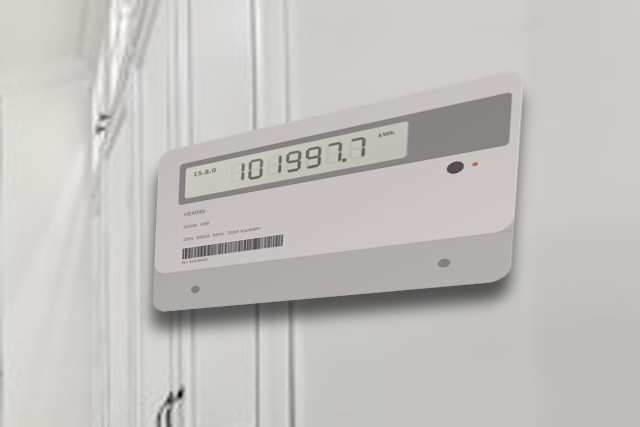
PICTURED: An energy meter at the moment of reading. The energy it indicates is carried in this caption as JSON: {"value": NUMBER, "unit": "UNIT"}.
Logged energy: {"value": 101997.7, "unit": "kWh"}
